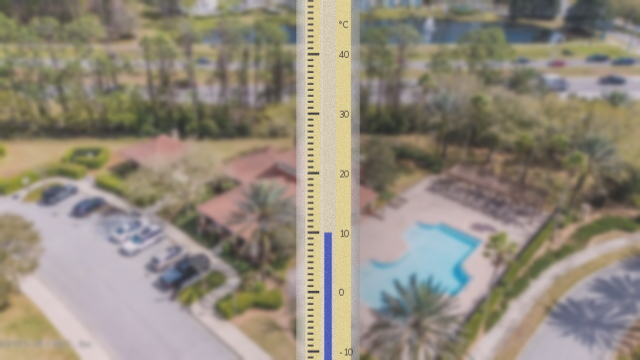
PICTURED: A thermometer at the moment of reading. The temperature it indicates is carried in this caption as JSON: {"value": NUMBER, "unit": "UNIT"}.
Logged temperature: {"value": 10, "unit": "°C"}
